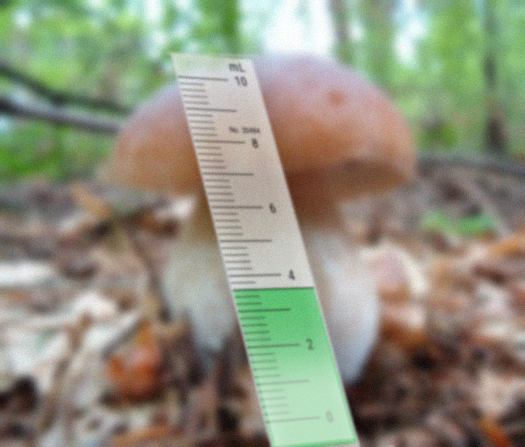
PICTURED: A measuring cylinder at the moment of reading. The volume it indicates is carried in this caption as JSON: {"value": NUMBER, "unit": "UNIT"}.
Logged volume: {"value": 3.6, "unit": "mL"}
